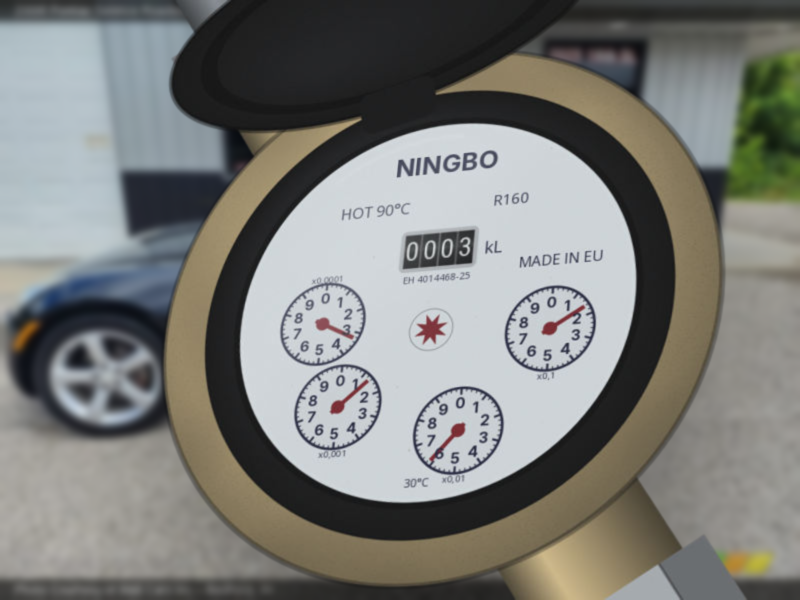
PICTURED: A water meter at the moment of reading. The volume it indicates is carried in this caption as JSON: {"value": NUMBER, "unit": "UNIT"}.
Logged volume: {"value": 3.1613, "unit": "kL"}
